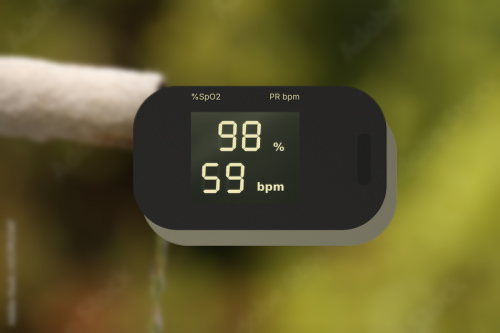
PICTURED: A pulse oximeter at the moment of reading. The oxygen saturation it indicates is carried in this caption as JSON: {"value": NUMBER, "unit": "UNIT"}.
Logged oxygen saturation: {"value": 98, "unit": "%"}
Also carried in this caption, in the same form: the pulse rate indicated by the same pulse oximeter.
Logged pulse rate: {"value": 59, "unit": "bpm"}
